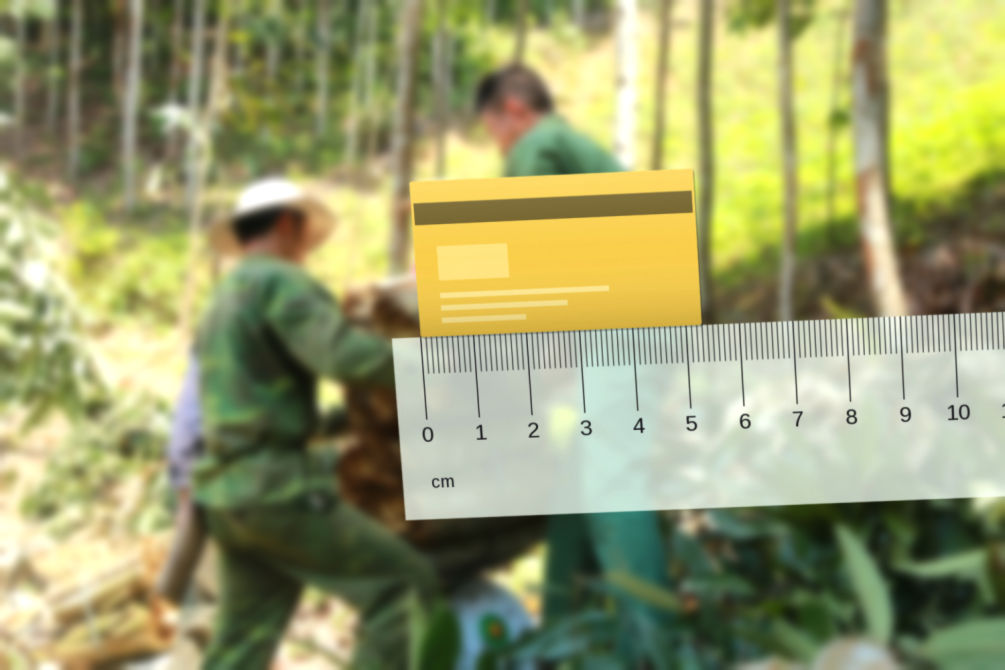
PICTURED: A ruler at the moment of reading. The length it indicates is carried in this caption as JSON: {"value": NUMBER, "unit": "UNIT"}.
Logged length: {"value": 5.3, "unit": "cm"}
